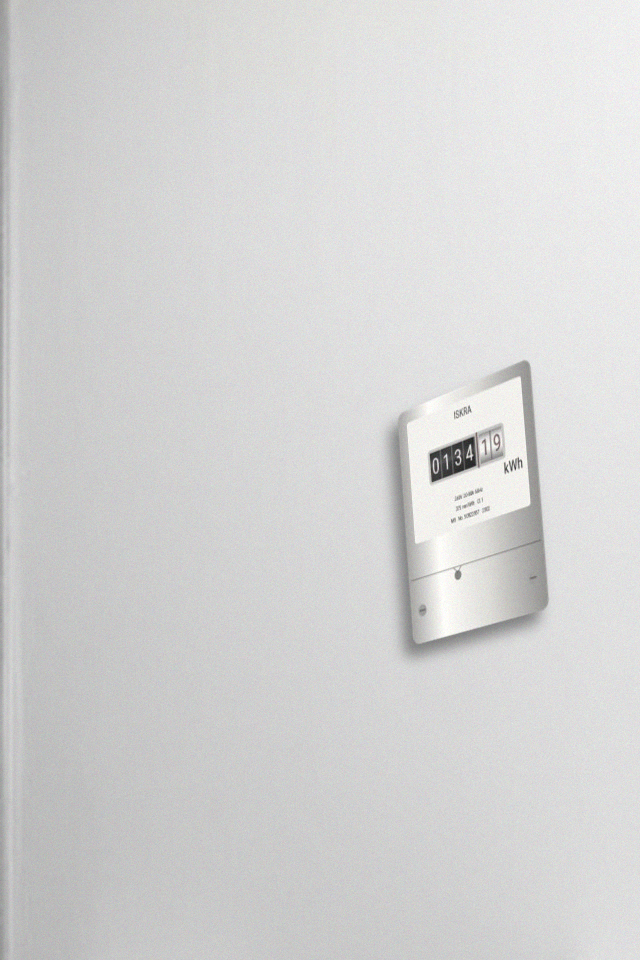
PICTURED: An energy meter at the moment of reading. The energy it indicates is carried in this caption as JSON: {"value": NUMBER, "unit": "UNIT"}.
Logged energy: {"value": 134.19, "unit": "kWh"}
